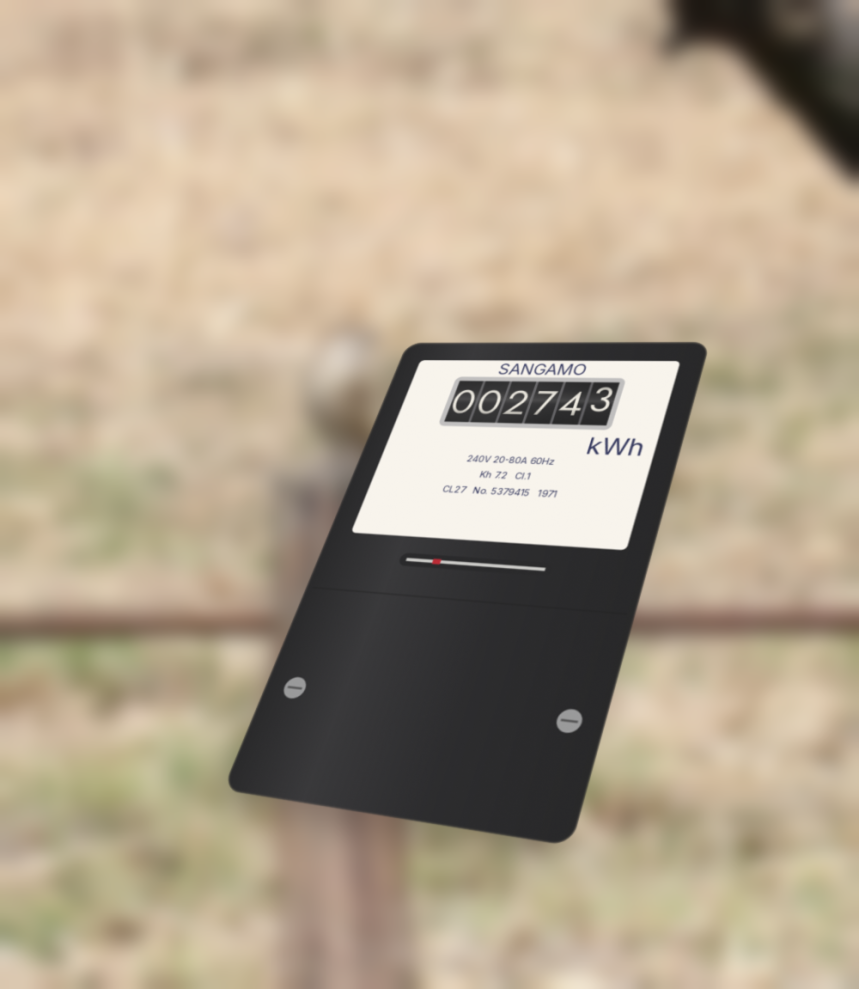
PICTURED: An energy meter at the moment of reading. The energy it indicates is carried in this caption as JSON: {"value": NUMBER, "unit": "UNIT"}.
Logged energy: {"value": 2743, "unit": "kWh"}
